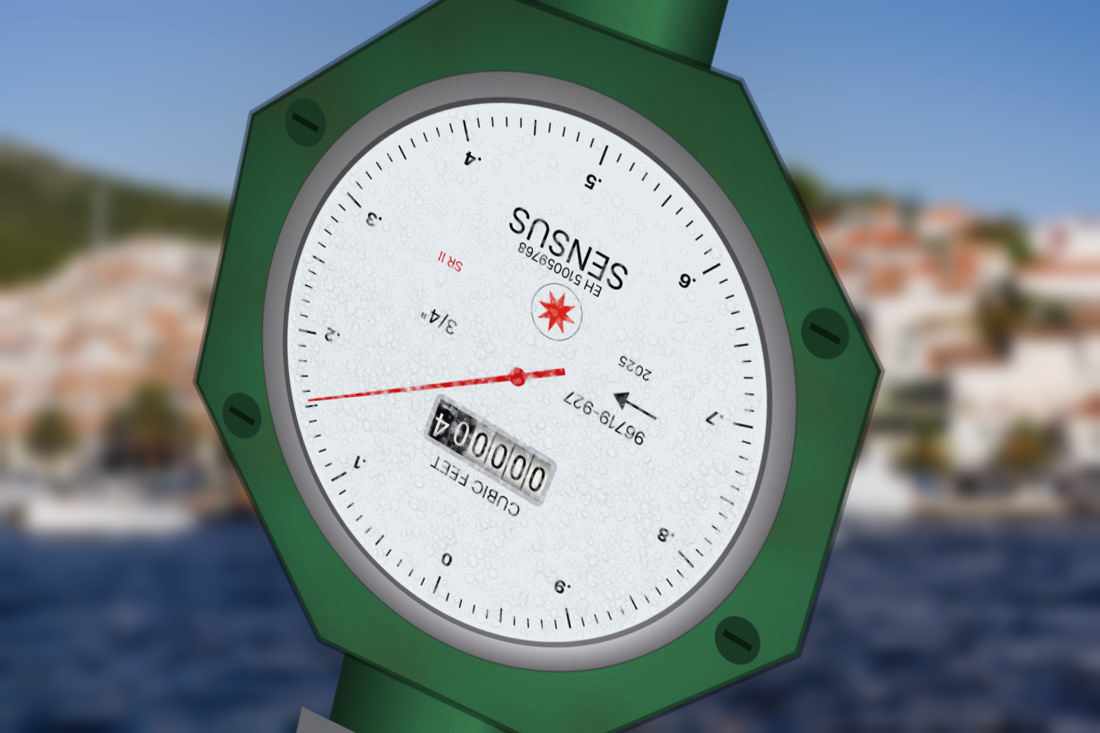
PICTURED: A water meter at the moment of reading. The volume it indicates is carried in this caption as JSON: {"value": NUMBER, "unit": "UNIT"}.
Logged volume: {"value": 4.15, "unit": "ft³"}
